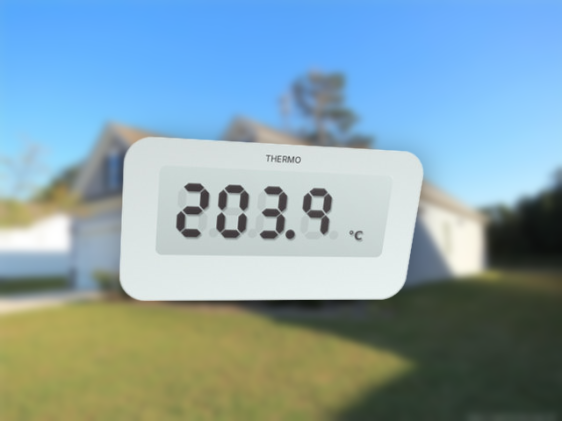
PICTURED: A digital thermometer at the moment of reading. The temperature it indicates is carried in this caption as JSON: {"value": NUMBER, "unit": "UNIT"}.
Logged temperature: {"value": 203.9, "unit": "°C"}
